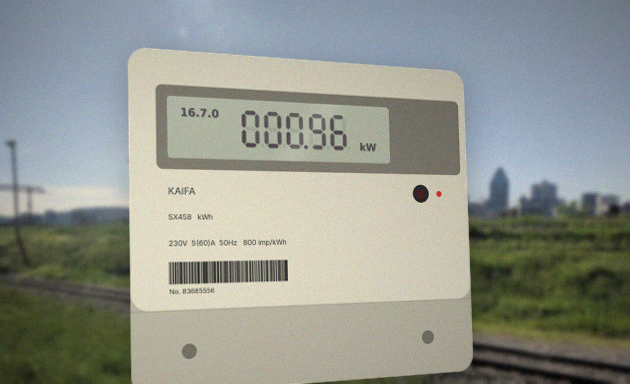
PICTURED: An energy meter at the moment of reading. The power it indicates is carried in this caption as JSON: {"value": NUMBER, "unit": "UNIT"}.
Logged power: {"value": 0.96, "unit": "kW"}
